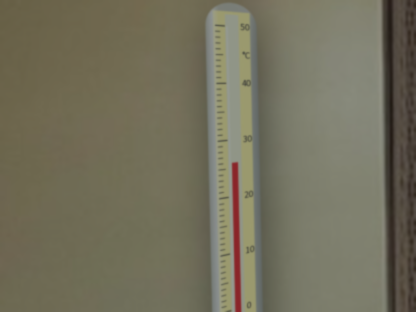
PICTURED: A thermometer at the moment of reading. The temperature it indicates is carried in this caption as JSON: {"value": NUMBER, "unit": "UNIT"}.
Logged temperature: {"value": 26, "unit": "°C"}
